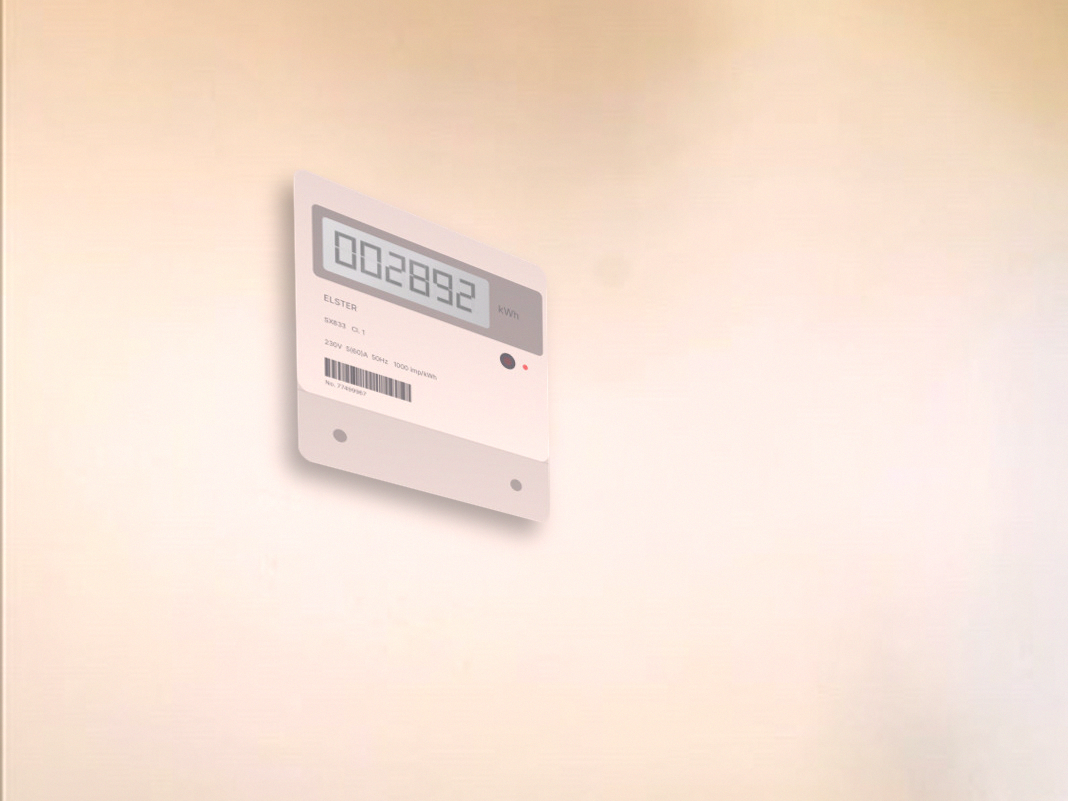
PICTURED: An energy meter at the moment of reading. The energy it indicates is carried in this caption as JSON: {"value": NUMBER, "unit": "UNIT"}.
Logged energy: {"value": 2892, "unit": "kWh"}
